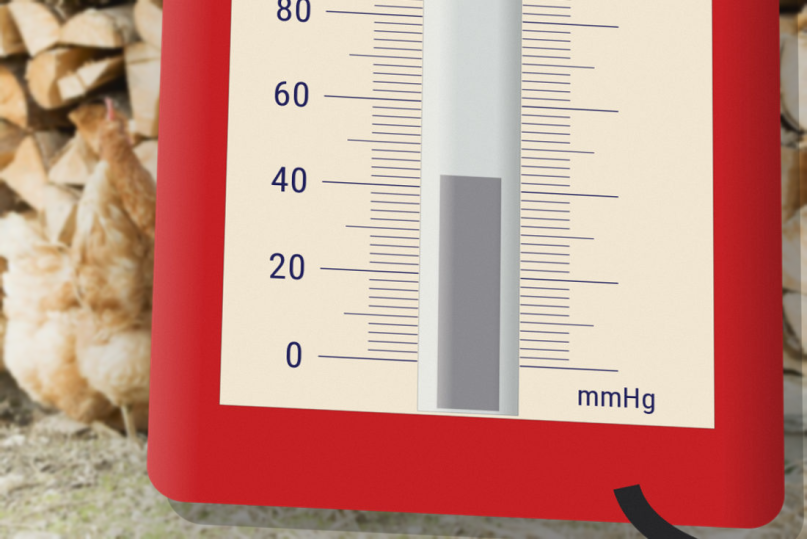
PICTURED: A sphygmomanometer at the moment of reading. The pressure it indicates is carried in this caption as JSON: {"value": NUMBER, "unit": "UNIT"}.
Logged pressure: {"value": 43, "unit": "mmHg"}
